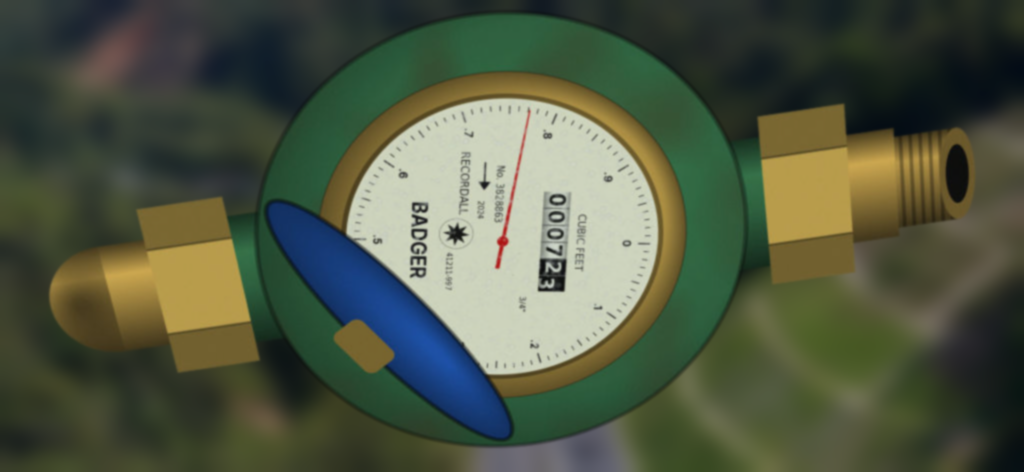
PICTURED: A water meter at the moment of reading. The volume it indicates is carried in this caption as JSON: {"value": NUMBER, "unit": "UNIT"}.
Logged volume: {"value": 722.77, "unit": "ft³"}
